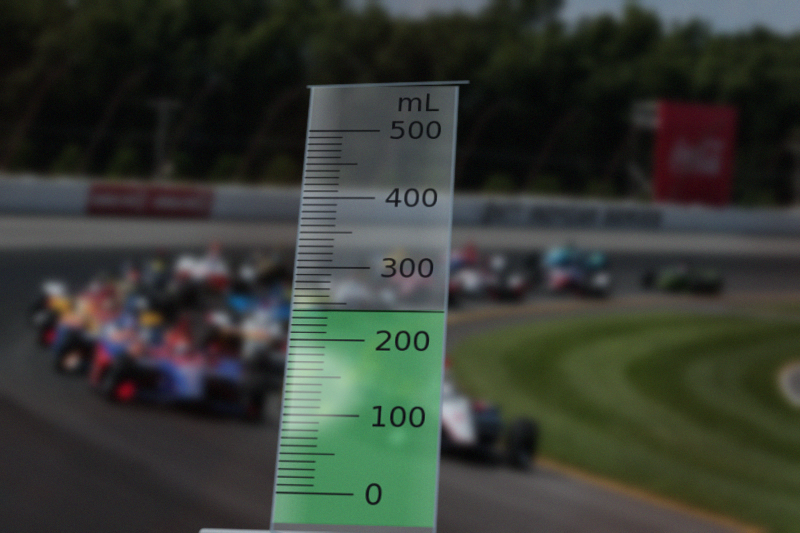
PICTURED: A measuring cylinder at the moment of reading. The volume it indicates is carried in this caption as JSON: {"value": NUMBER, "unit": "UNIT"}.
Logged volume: {"value": 240, "unit": "mL"}
